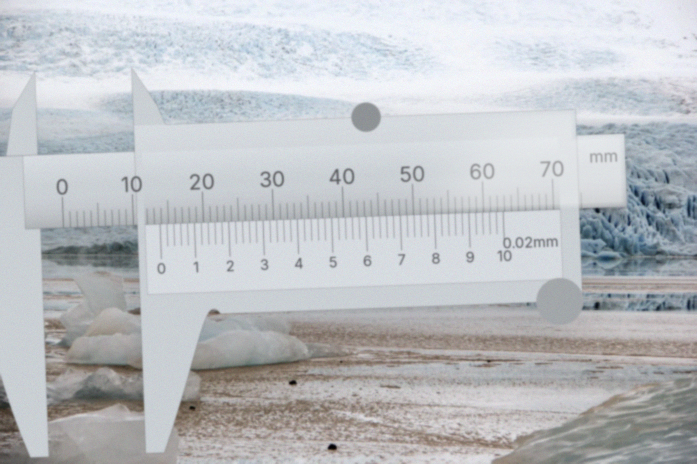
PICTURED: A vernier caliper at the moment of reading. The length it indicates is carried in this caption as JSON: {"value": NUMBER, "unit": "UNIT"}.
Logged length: {"value": 13.8, "unit": "mm"}
